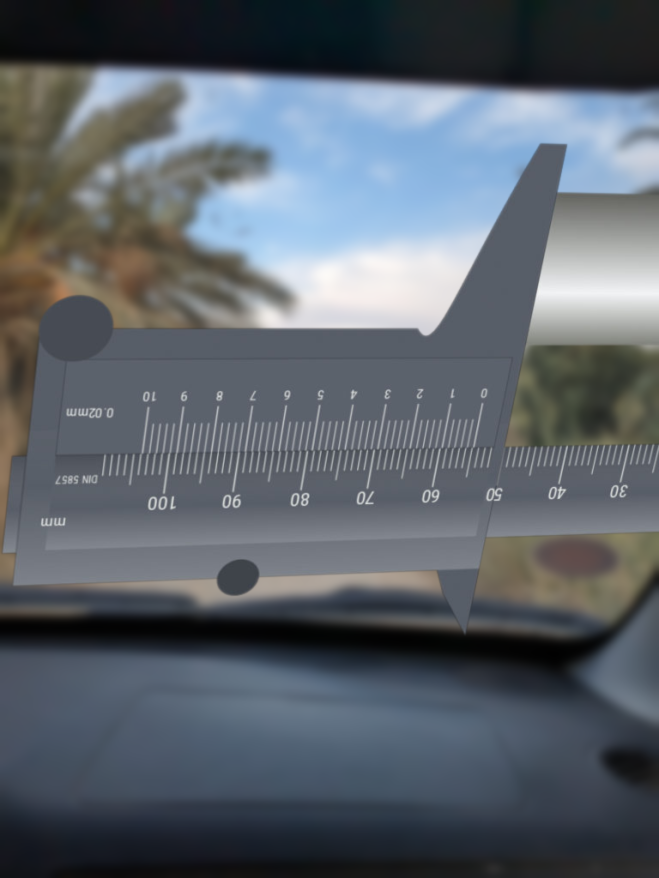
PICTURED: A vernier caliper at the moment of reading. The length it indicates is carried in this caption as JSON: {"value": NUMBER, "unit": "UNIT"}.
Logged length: {"value": 54.8, "unit": "mm"}
